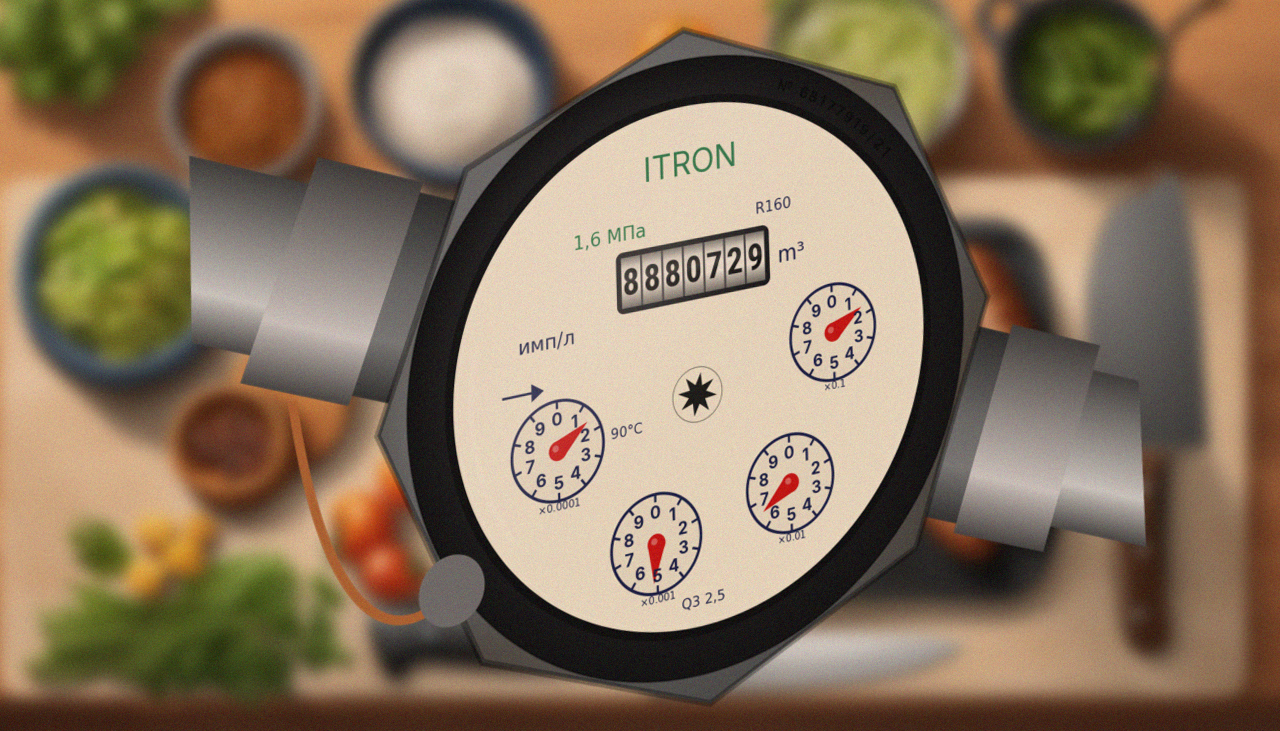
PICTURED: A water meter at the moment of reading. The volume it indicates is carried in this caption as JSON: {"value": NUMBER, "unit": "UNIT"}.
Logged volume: {"value": 8880729.1651, "unit": "m³"}
